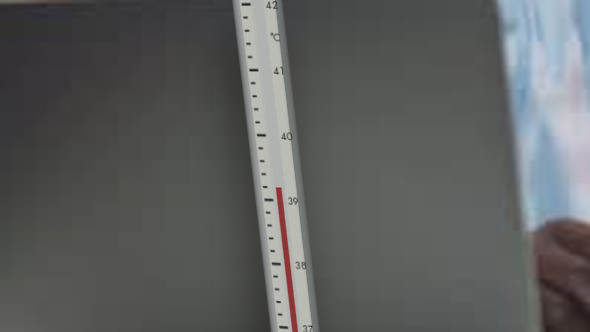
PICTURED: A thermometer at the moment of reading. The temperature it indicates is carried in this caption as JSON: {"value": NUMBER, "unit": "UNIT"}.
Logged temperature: {"value": 39.2, "unit": "°C"}
